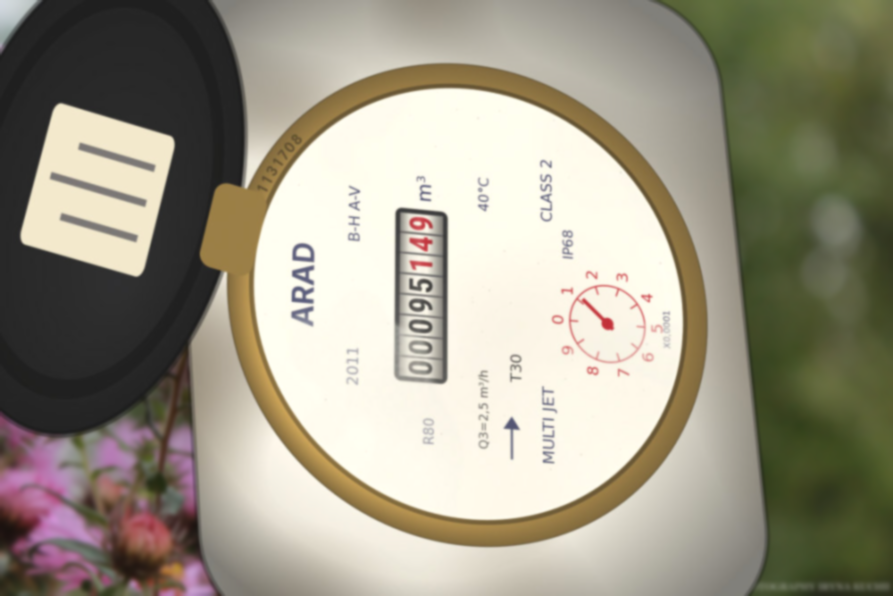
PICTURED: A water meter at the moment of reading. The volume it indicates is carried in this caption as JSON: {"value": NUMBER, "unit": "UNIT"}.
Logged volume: {"value": 95.1491, "unit": "m³"}
